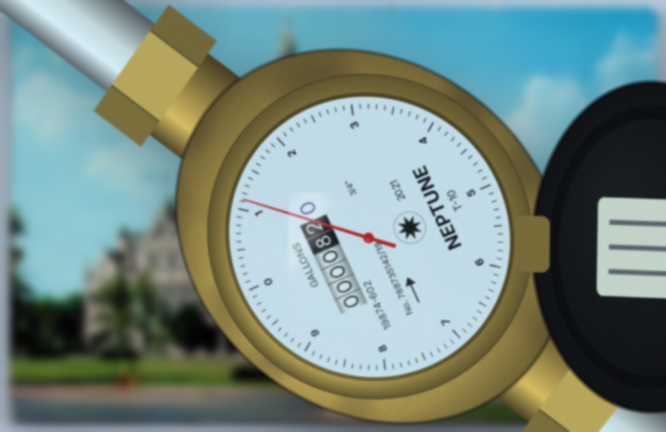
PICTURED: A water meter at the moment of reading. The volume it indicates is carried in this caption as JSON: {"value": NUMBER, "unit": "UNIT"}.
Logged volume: {"value": 821.1, "unit": "gal"}
